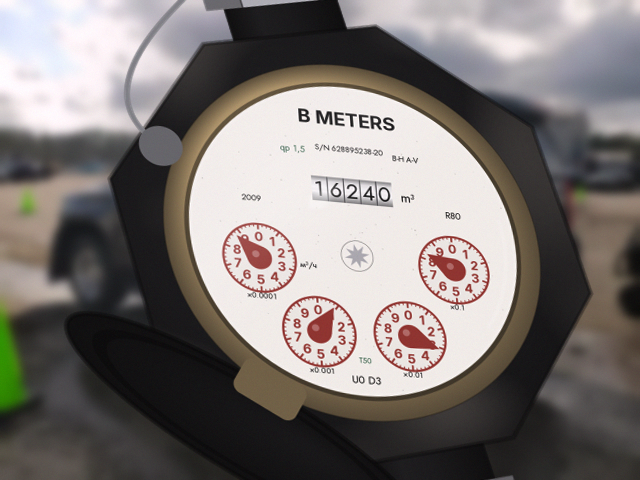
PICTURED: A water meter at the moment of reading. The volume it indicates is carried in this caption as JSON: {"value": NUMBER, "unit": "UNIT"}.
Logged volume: {"value": 16240.8308, "unit": "m³"}
